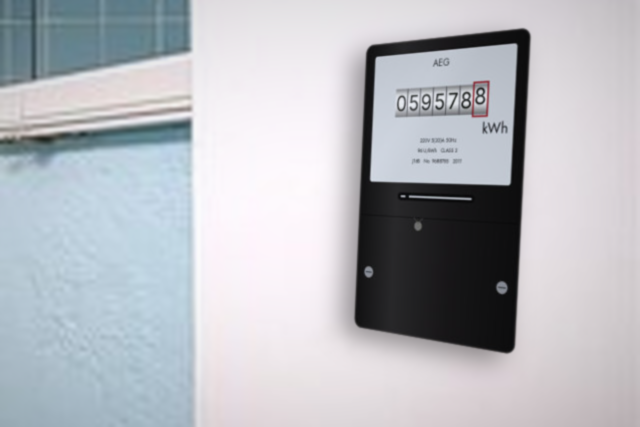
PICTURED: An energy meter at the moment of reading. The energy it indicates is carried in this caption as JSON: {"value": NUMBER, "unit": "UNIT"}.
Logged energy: {"value": 59578.8, "unit": "kWh"}
